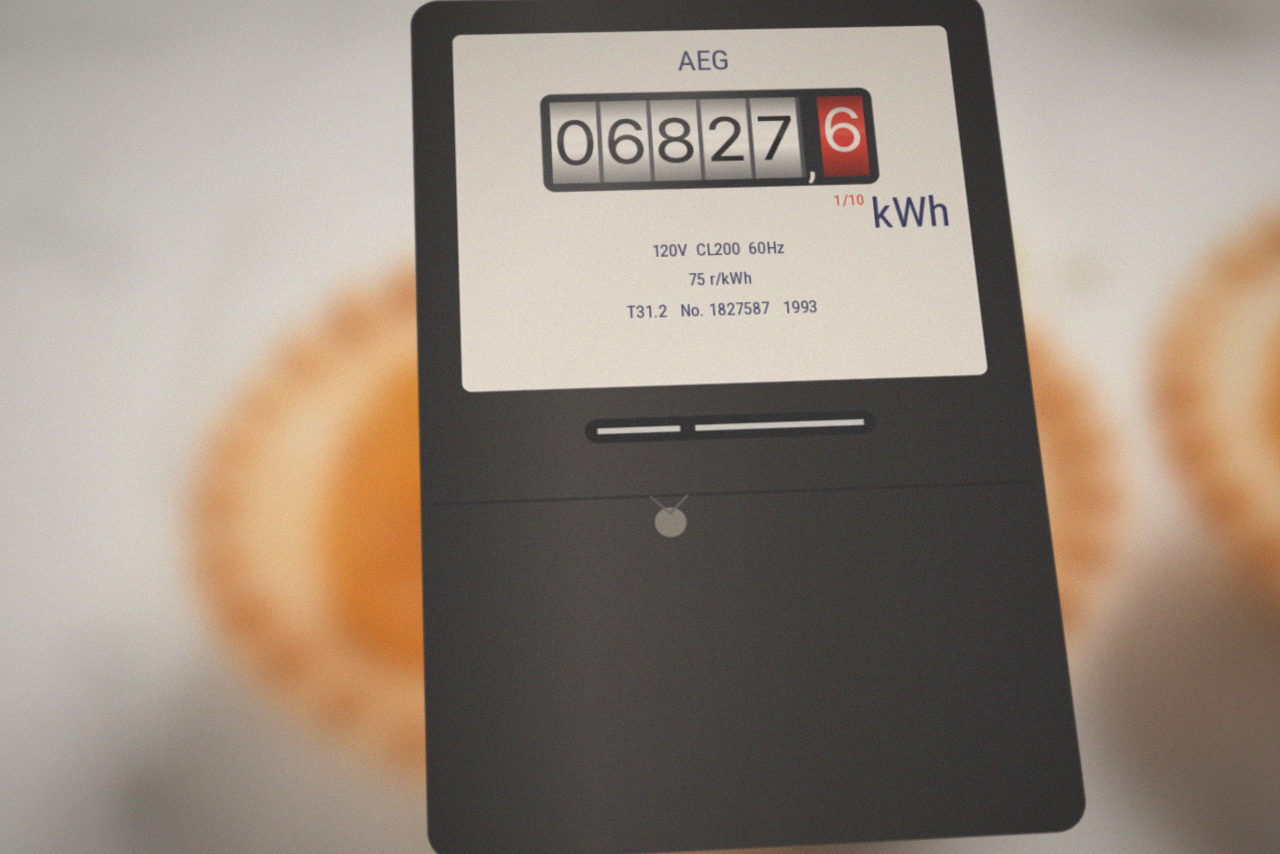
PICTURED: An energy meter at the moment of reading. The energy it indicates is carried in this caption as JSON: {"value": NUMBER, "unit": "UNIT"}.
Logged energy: {"value": 6827.6, "unit": "kWh"}
